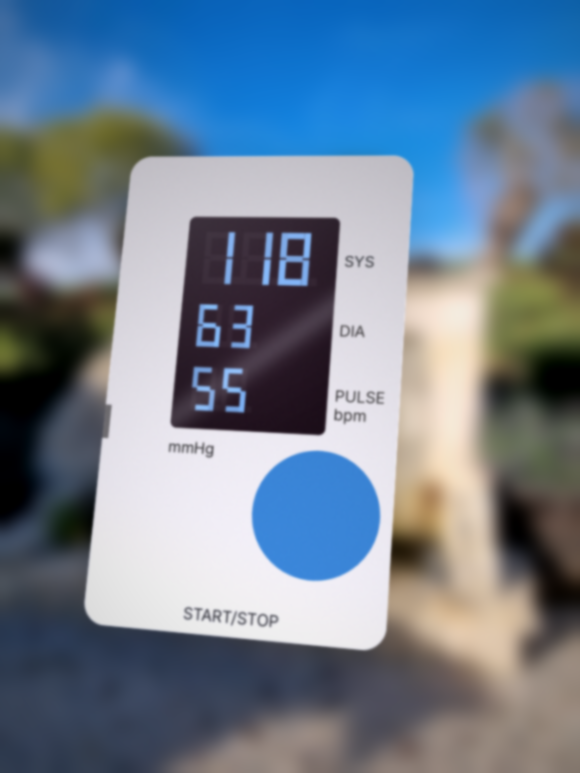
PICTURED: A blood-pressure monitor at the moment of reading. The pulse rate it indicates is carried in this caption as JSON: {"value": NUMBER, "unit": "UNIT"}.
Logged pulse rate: {"value": 55, "unit": "bpm"}
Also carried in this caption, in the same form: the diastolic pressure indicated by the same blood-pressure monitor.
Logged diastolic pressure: {"value": 63, "unit": "mmHg"}
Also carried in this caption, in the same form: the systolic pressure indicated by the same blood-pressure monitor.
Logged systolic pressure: {"value": 118, "unit": "mmHg"}
